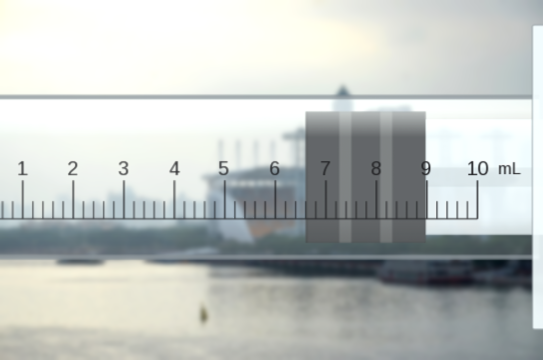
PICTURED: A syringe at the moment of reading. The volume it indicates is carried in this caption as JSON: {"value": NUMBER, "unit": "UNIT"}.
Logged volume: {"value": 6.6, "unit": "mL"}
